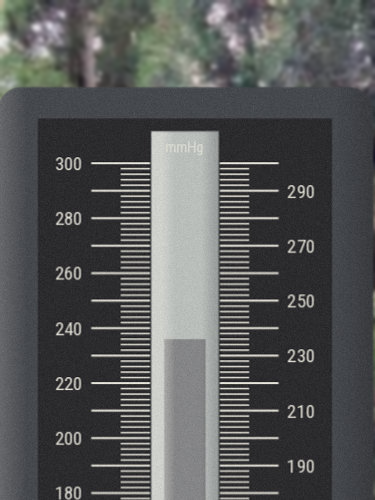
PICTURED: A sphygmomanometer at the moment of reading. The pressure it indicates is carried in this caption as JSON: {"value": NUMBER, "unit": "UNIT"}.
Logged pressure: {"value": 236, "unit": "mmHg"}
